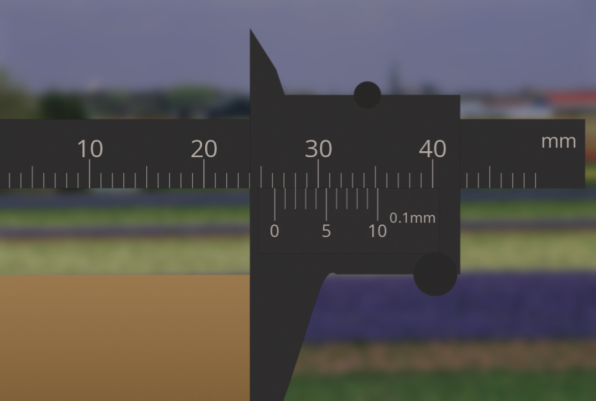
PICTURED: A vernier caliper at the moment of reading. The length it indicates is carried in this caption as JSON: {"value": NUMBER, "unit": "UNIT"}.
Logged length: {"value": 26.2, "unit": "mm"}
